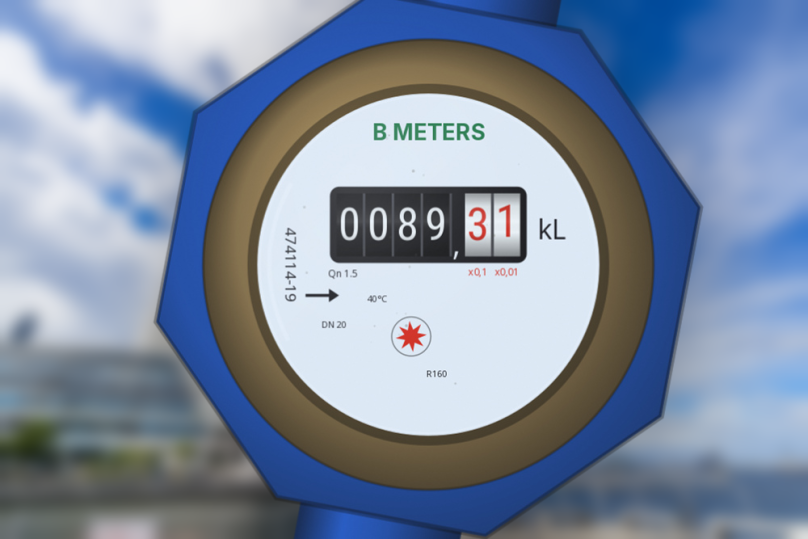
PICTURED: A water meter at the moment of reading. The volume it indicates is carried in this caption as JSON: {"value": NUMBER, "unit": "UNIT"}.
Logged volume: {"value": 89.31, "unit": "kL"}
